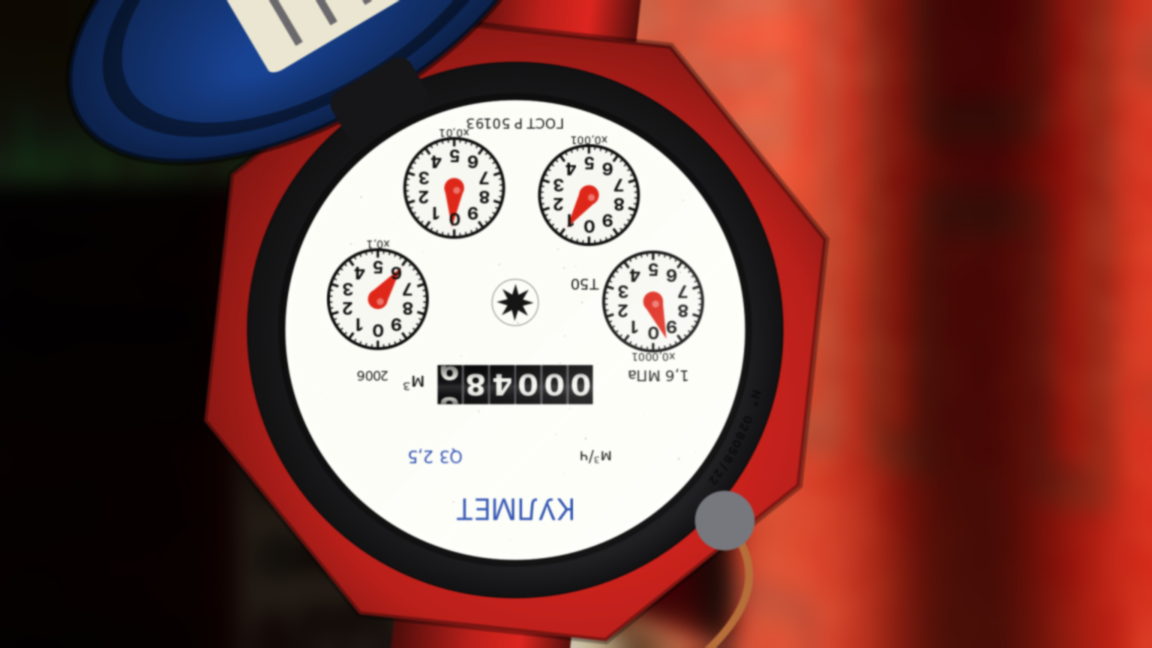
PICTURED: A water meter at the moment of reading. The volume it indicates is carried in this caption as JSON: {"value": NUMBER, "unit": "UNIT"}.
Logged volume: {"value": 488.6009, "unit": "m³"}
